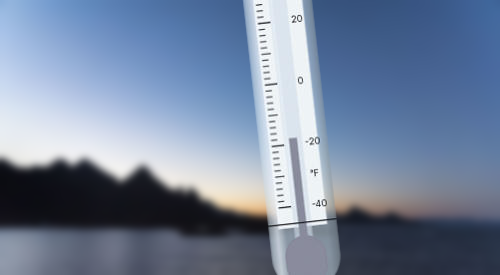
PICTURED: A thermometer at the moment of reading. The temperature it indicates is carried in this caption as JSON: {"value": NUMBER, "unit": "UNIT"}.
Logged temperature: {"value": -18, "unit": "°F"}
